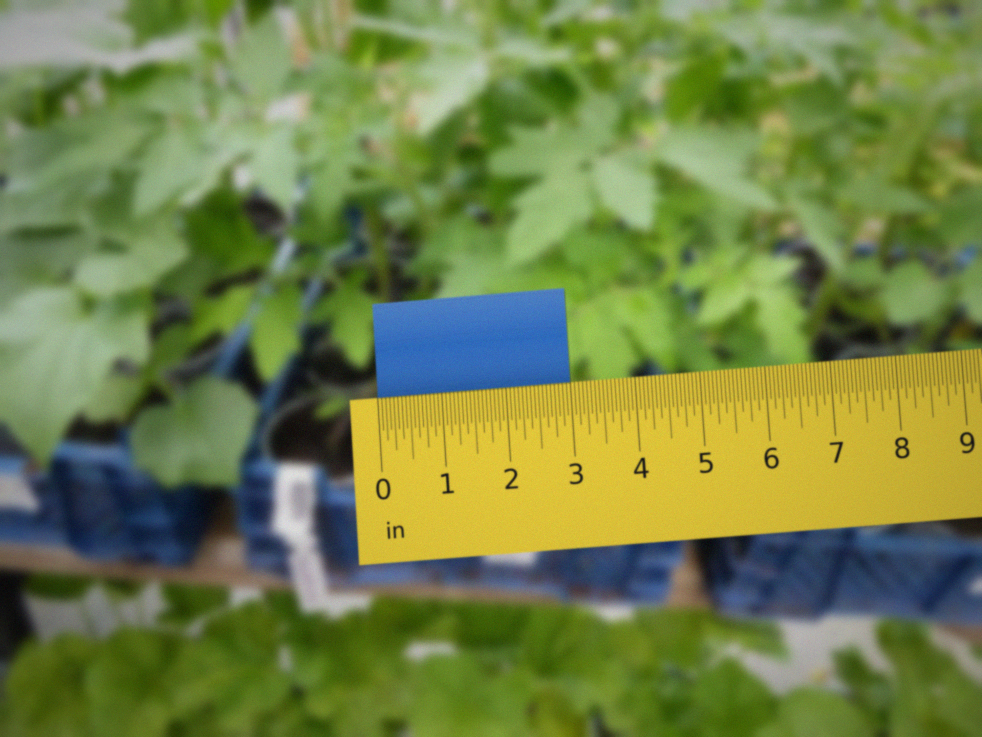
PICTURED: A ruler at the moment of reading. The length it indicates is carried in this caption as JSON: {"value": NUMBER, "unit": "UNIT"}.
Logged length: {"value": 3, "unit": "in"}
